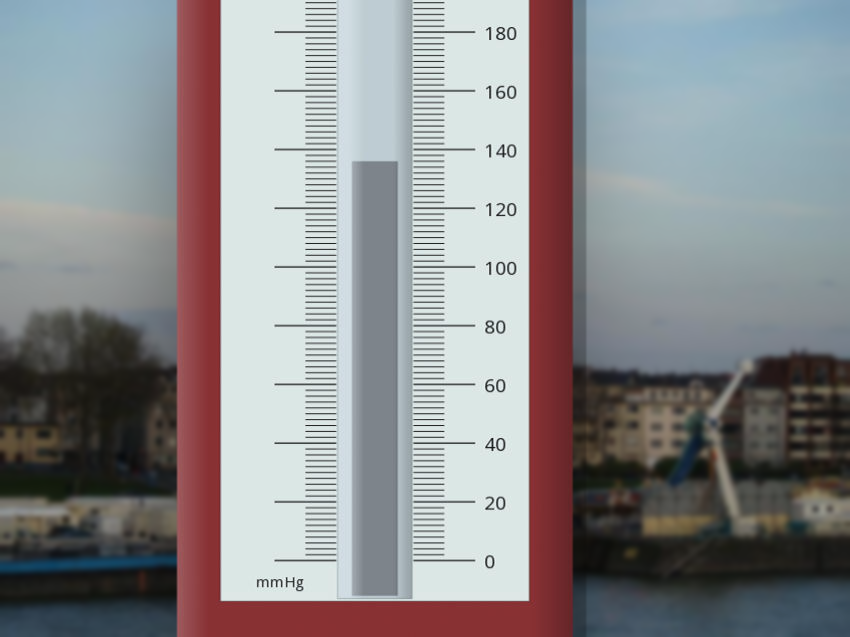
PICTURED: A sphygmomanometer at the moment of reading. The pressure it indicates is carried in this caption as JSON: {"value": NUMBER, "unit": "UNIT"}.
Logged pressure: {"value": 136, "unit": "mmHg"}
